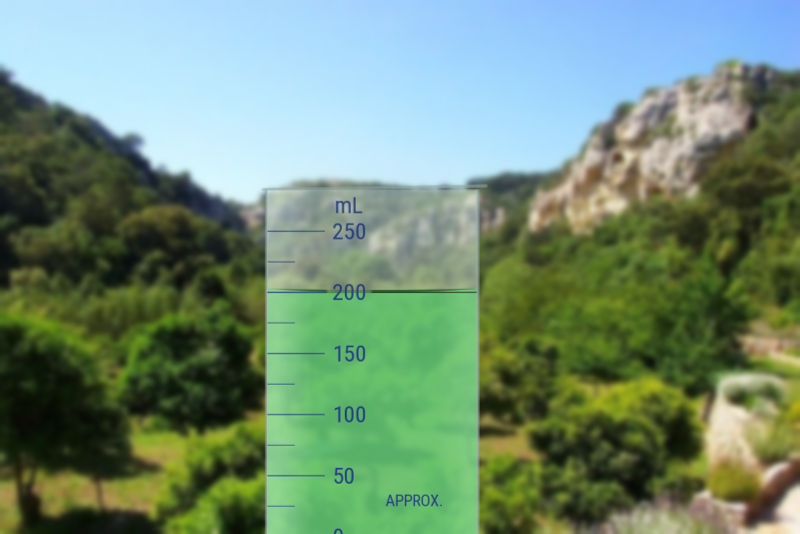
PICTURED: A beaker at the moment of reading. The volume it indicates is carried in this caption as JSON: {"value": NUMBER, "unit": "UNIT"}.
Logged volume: {"value": 200, "unit": "mL"}
